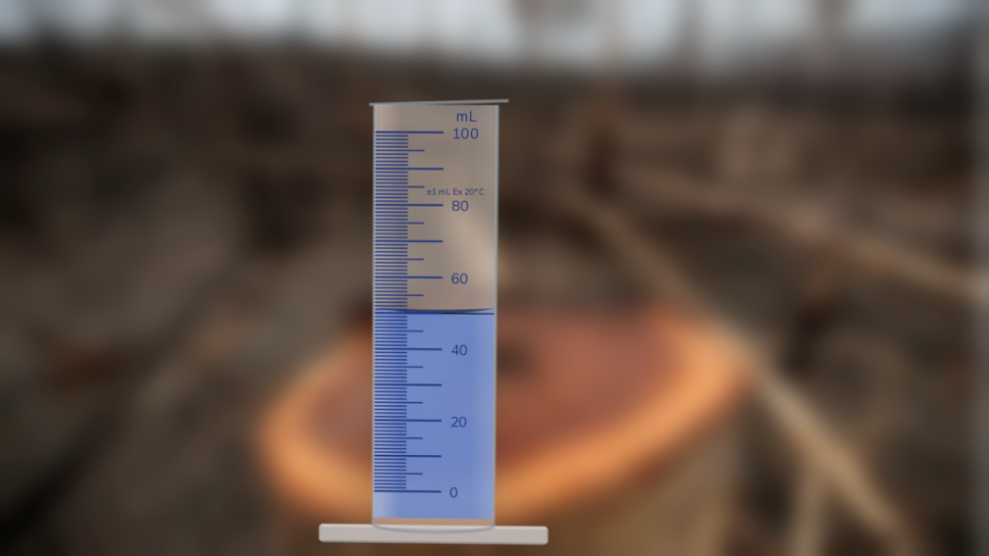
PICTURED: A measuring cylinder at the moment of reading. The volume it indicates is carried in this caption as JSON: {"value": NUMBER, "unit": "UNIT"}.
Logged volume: {"value": 50, "unit": "mL"}
